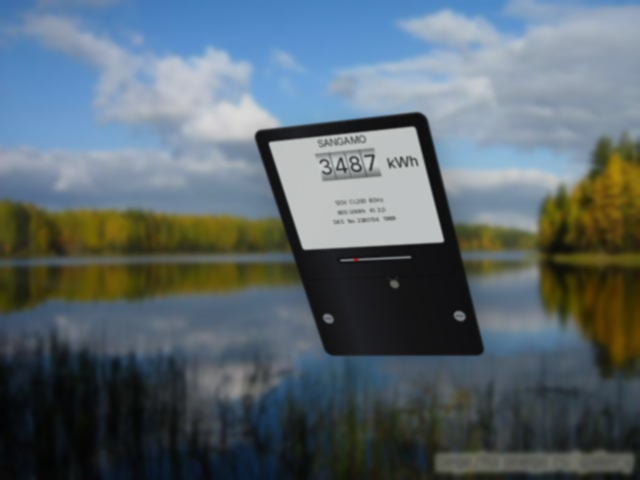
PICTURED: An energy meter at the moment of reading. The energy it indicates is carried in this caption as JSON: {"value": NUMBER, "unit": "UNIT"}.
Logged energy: {"value": 3487, "unit": "kWh"}
